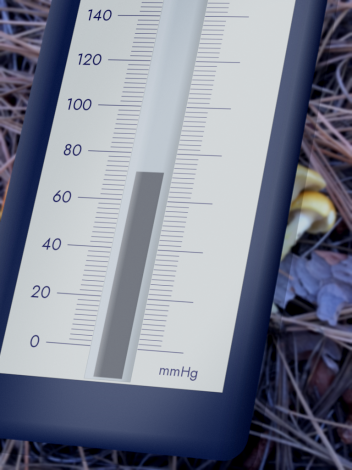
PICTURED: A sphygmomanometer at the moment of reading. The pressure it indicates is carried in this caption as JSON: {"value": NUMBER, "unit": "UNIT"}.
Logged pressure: {"value": 72, "unit": "mmHg"}
